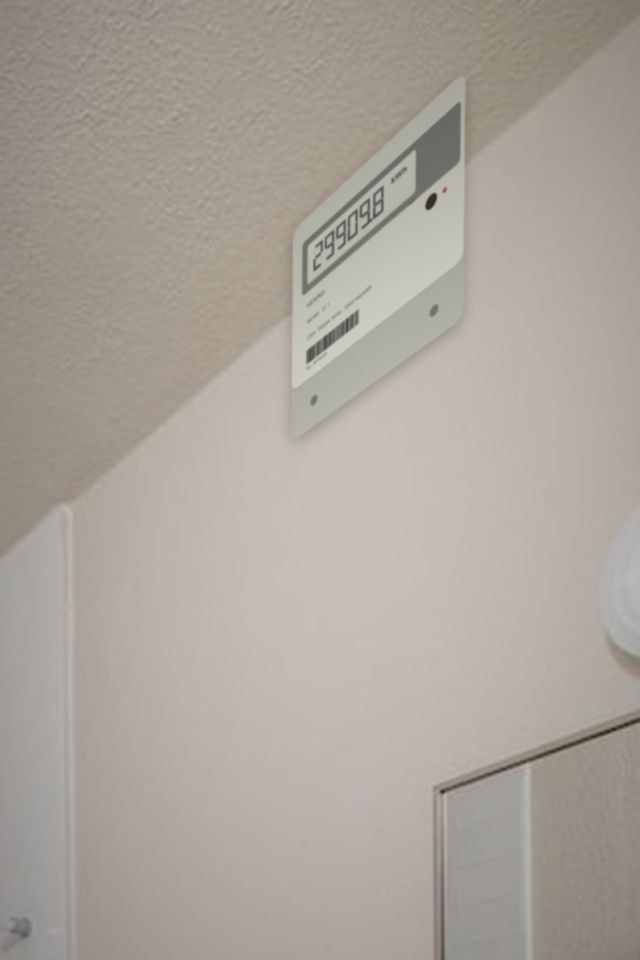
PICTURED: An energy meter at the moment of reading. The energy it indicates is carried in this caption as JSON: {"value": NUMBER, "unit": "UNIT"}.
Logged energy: {"value": 29909.8, "unit": "kWh"}
